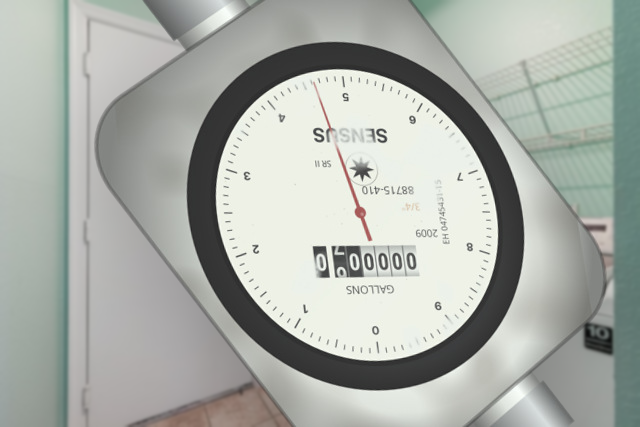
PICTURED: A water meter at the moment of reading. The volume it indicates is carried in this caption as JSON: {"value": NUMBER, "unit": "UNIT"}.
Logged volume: {"value": 64.6, "unit": "gal"}
